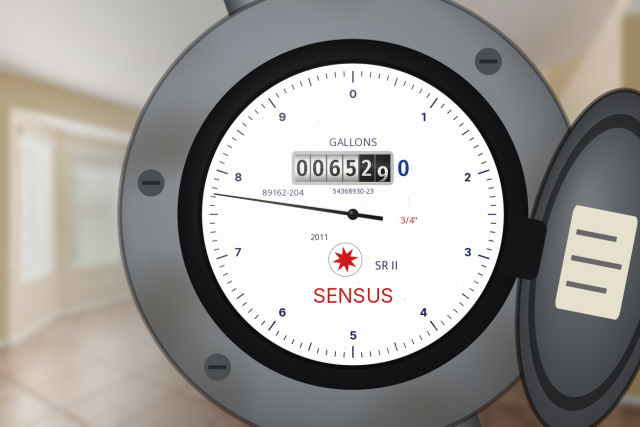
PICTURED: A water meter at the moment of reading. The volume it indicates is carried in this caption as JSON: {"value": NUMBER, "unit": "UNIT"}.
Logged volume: {"value": 65287.7, "unit": "gal"}
